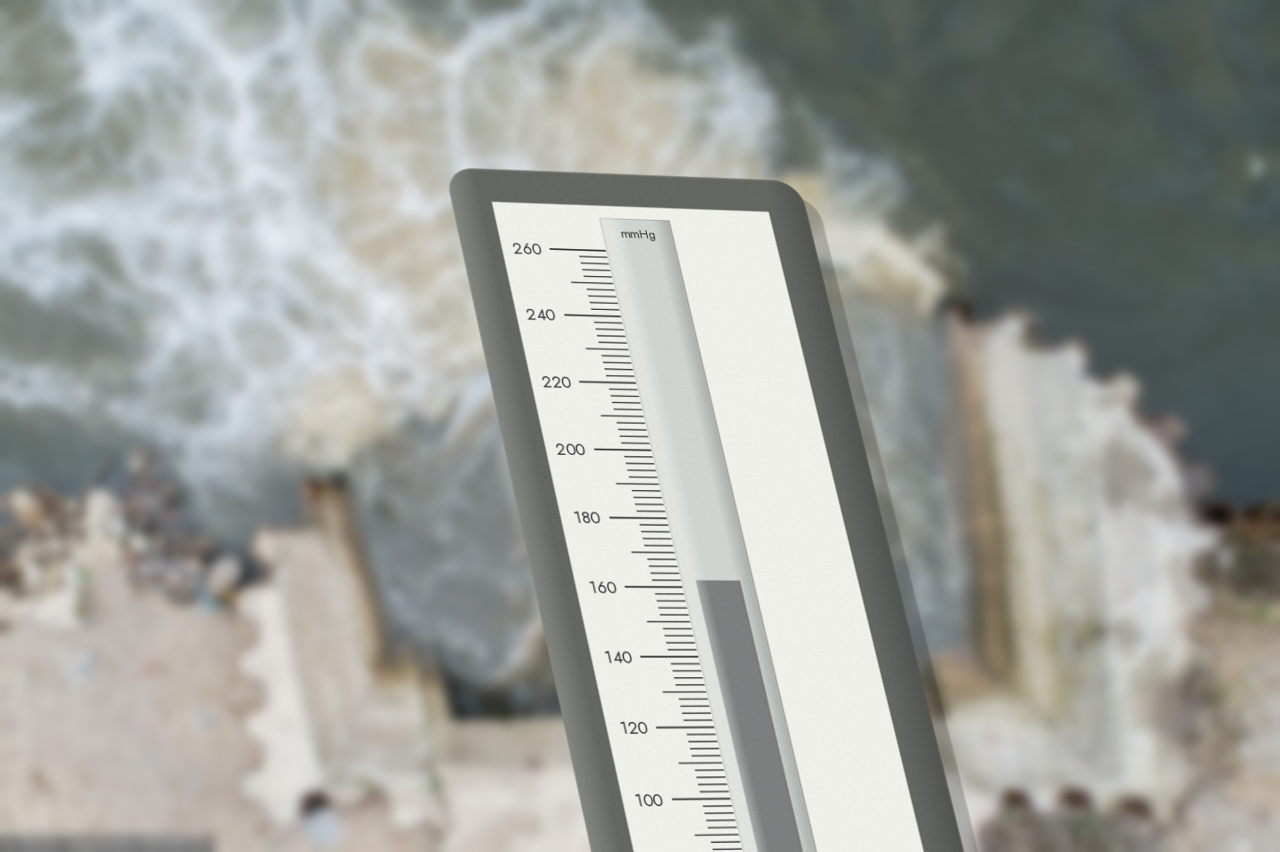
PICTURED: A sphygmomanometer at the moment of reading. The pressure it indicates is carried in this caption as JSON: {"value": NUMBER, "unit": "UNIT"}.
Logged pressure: {"value": 162, "unit": "mmHg"}
